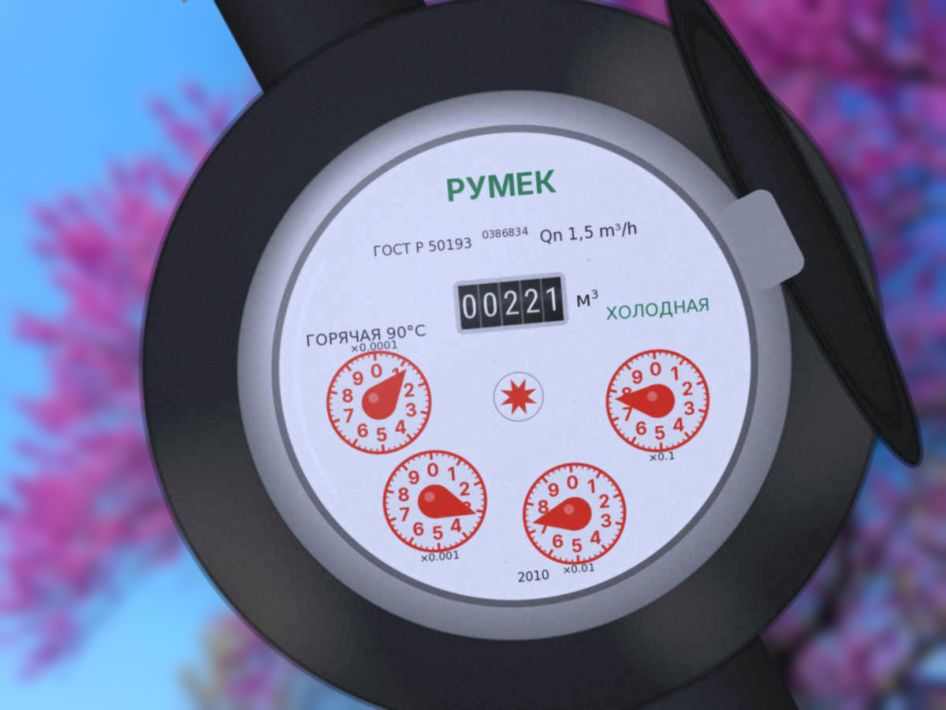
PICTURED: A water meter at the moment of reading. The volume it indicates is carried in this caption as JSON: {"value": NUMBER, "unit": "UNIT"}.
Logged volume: {"value": 221.7731, "unit": "m³"}
